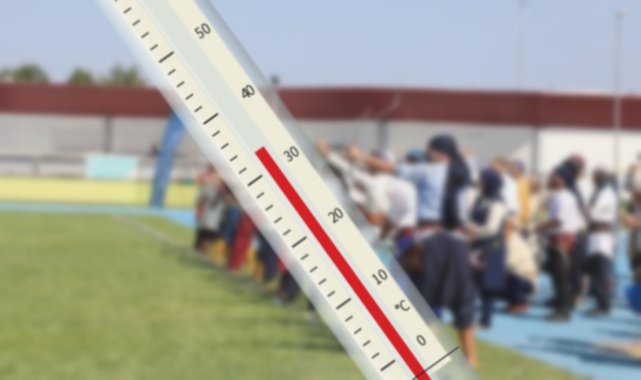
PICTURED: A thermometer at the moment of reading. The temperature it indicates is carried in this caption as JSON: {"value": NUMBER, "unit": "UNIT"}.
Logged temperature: {"value": 33, "unit": "°C"}
